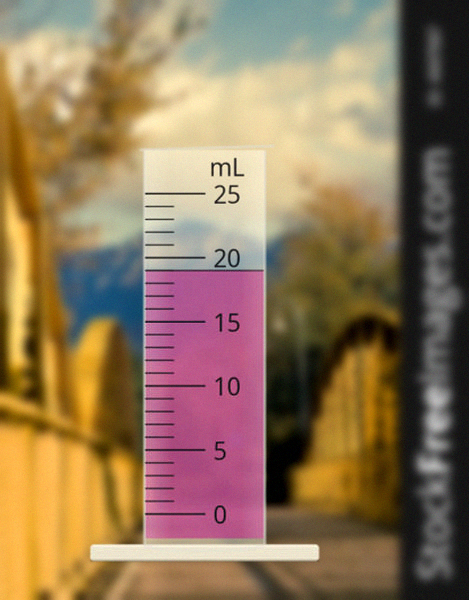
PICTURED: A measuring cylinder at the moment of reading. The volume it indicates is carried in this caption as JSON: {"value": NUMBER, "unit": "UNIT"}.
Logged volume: {"value": 19, "unit": "mL"}
